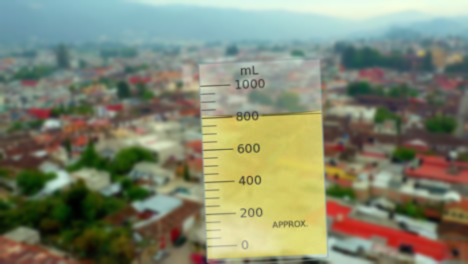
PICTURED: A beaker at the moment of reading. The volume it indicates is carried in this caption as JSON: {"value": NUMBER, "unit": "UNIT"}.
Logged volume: {"value": 800, "unit": "mL"}
